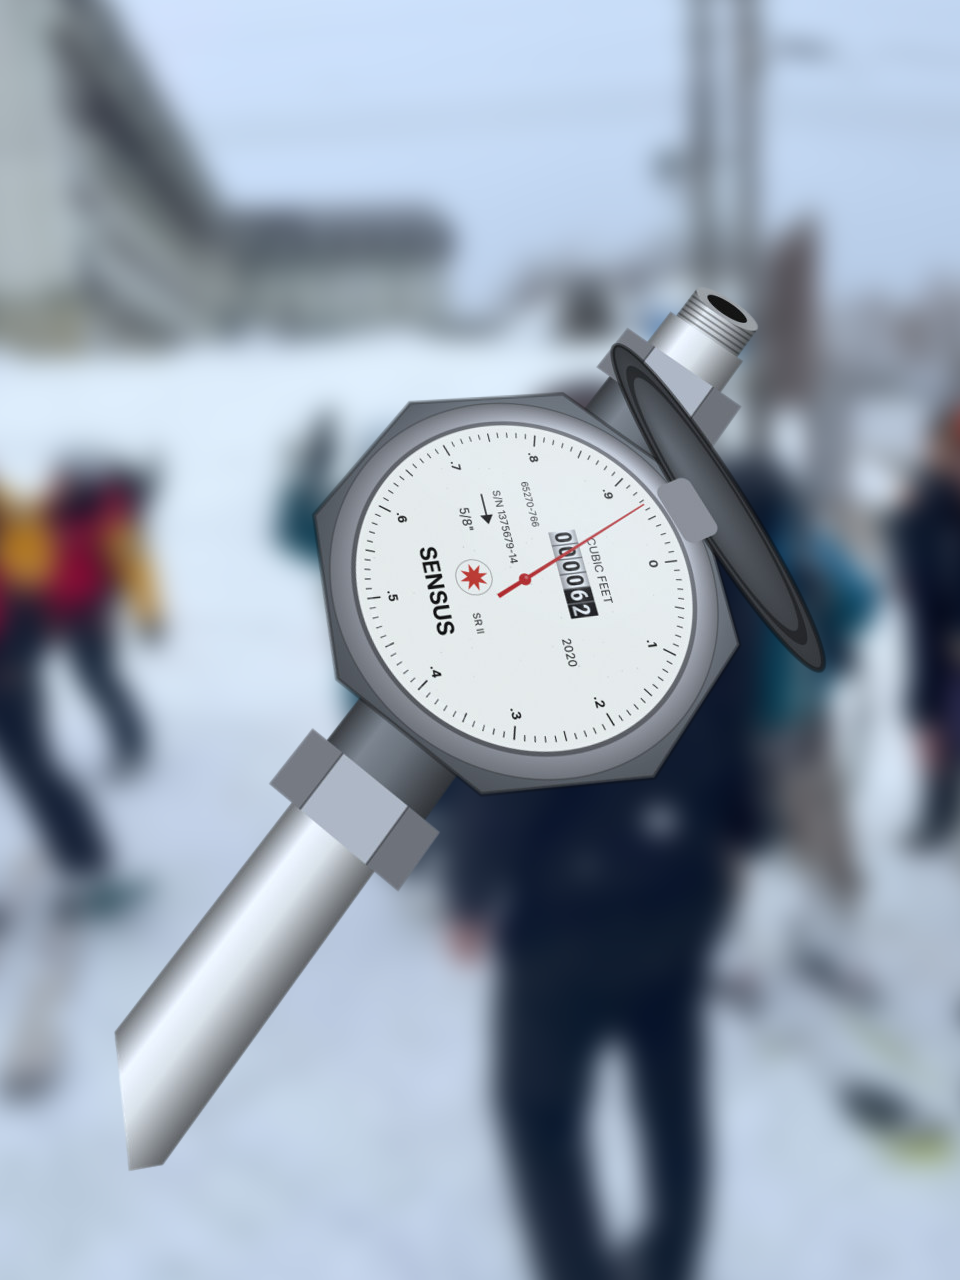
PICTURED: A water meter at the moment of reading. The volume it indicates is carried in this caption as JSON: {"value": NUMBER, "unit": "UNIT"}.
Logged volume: {"value": 61.93, "unit": "ft³"}
